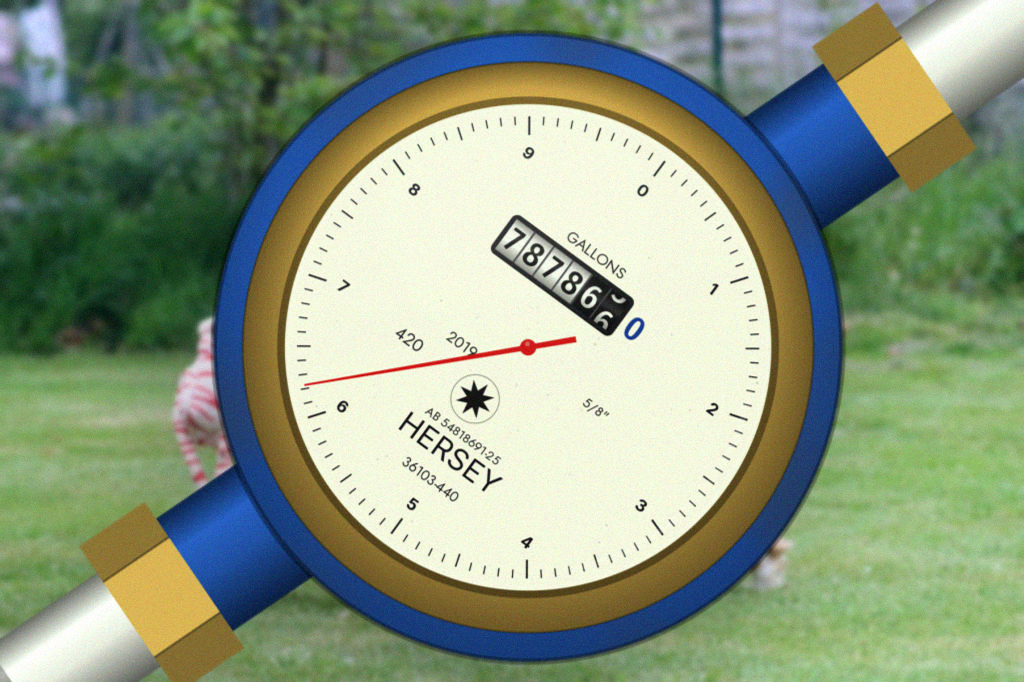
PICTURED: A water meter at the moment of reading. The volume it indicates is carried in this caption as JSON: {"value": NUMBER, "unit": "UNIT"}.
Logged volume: {"value": 7878656.2, "unit": "gal"}
